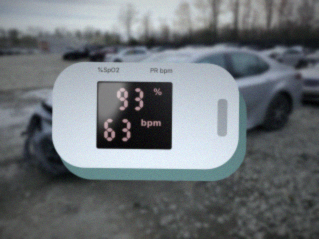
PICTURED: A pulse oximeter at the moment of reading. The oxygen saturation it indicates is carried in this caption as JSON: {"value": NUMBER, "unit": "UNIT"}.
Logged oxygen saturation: {"value": 93, "unit": "%"}
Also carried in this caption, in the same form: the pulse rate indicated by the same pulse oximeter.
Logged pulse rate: {"value": 63, "unit": "bpm"}
